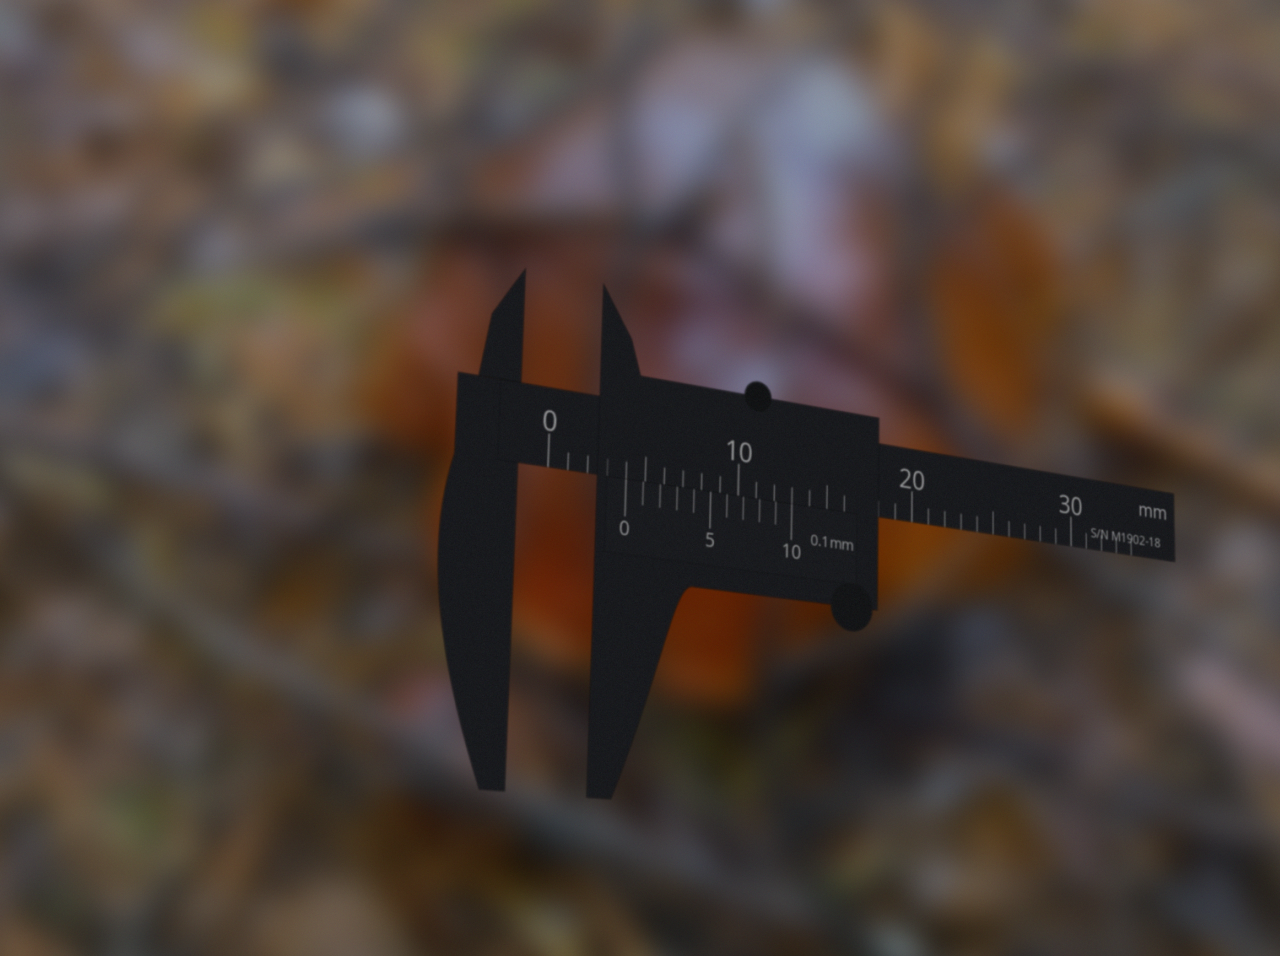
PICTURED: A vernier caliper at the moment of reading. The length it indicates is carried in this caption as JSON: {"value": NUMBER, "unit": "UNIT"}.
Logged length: {"value": 4.0, "unit": "mm"}
